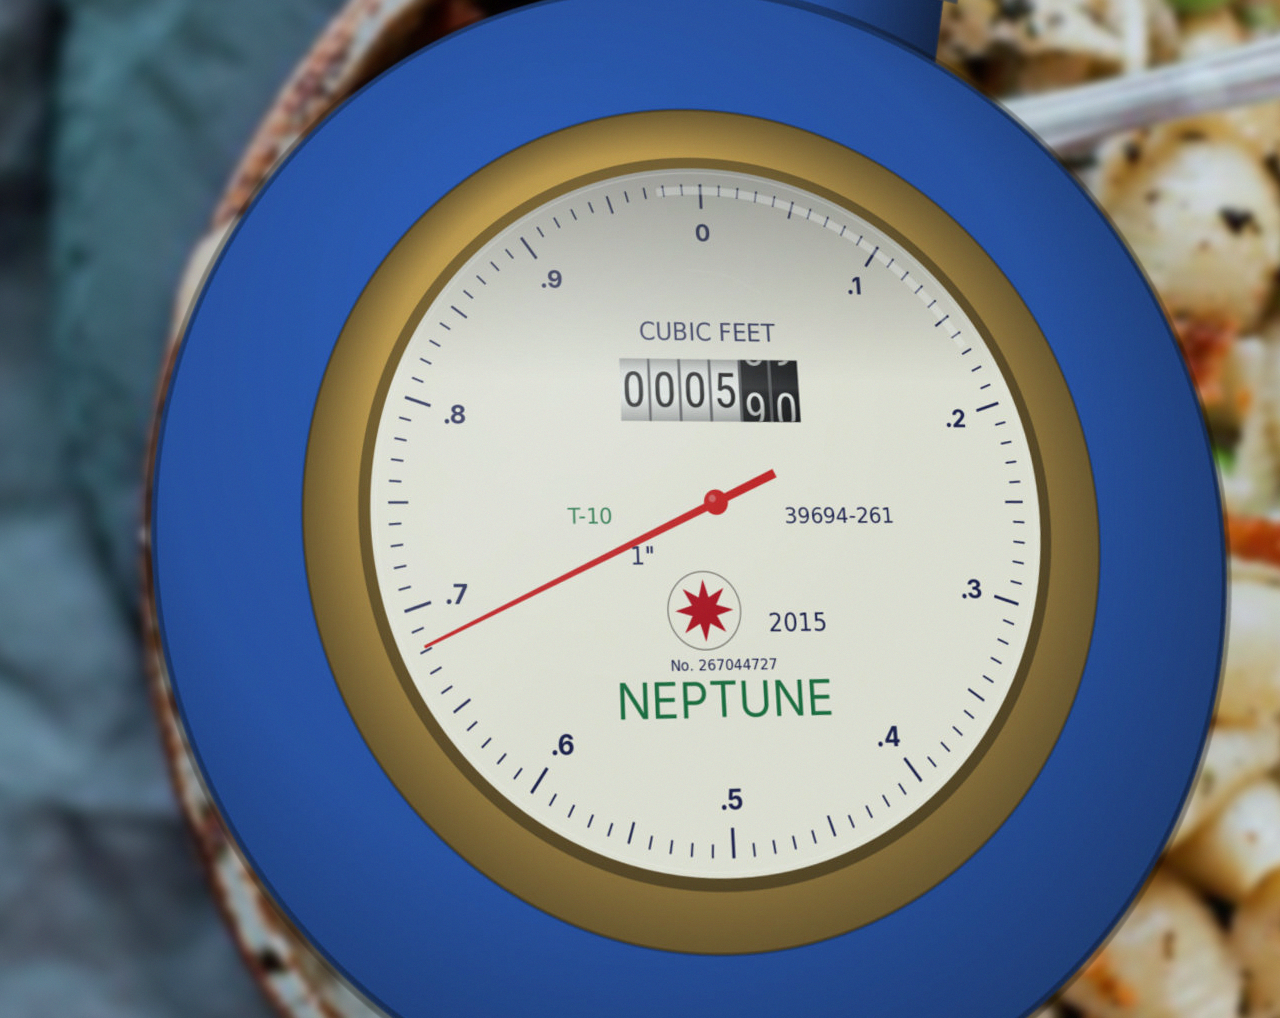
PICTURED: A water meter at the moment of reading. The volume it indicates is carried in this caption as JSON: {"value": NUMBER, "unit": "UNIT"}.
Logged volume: {"value": 589.68, "unit": "ft³"}
